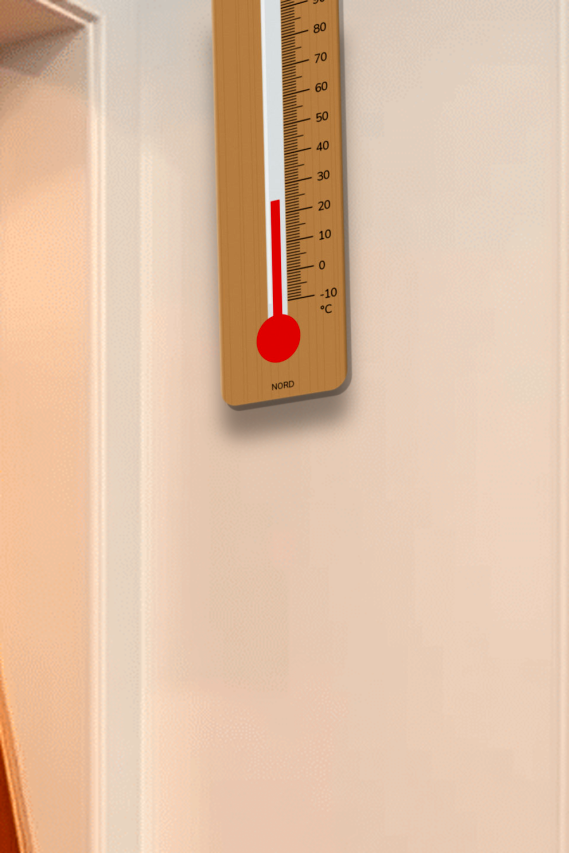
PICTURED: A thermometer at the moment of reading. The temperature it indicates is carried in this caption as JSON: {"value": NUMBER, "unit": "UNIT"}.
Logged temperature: {"value": 25, "unit": "°C"}
